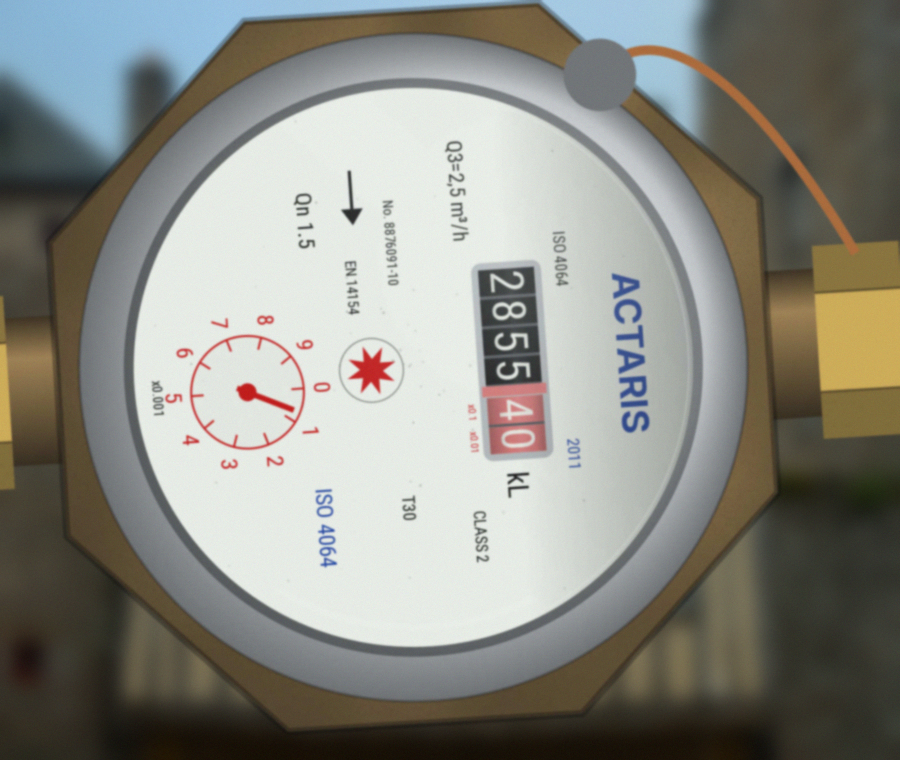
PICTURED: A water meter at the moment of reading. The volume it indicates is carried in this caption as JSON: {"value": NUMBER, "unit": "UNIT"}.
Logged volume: {"value": 2855.400, "unit": "kL"}
